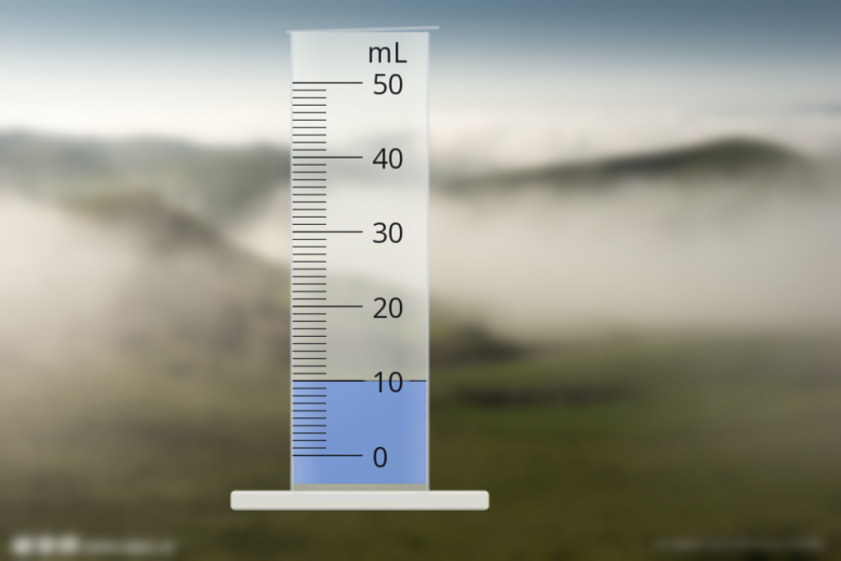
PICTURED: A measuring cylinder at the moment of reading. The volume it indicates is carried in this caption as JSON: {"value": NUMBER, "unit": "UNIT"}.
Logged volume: {"value": 10, "unit": "mL"}
